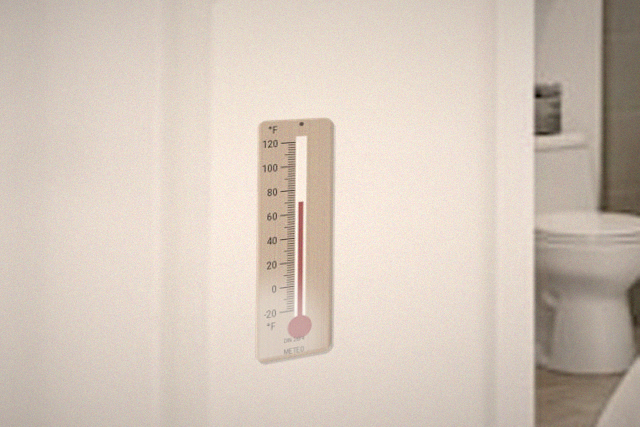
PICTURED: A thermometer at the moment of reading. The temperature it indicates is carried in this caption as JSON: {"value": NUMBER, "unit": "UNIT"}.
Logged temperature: {"value": 70, "unit": "°F"}
